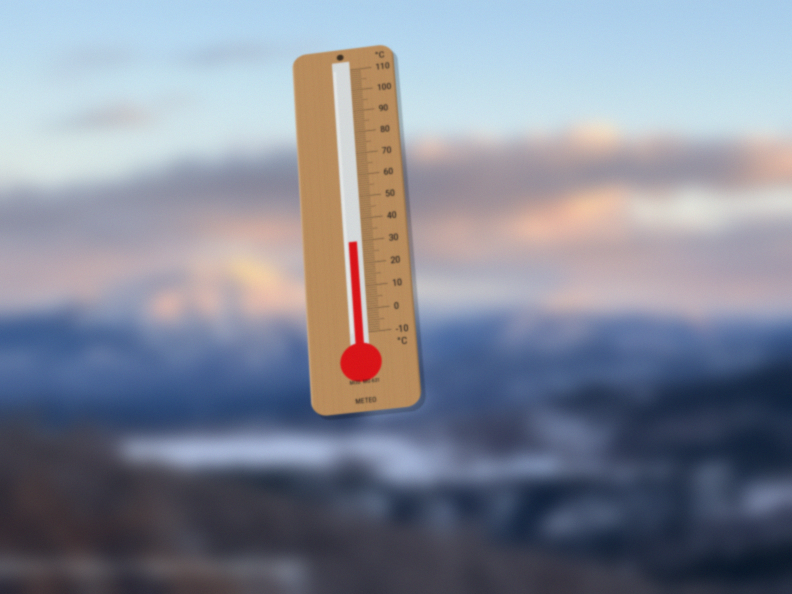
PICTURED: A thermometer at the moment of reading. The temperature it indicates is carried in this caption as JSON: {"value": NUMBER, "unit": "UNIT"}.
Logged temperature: {"value": 30, "unit": "°C"}
